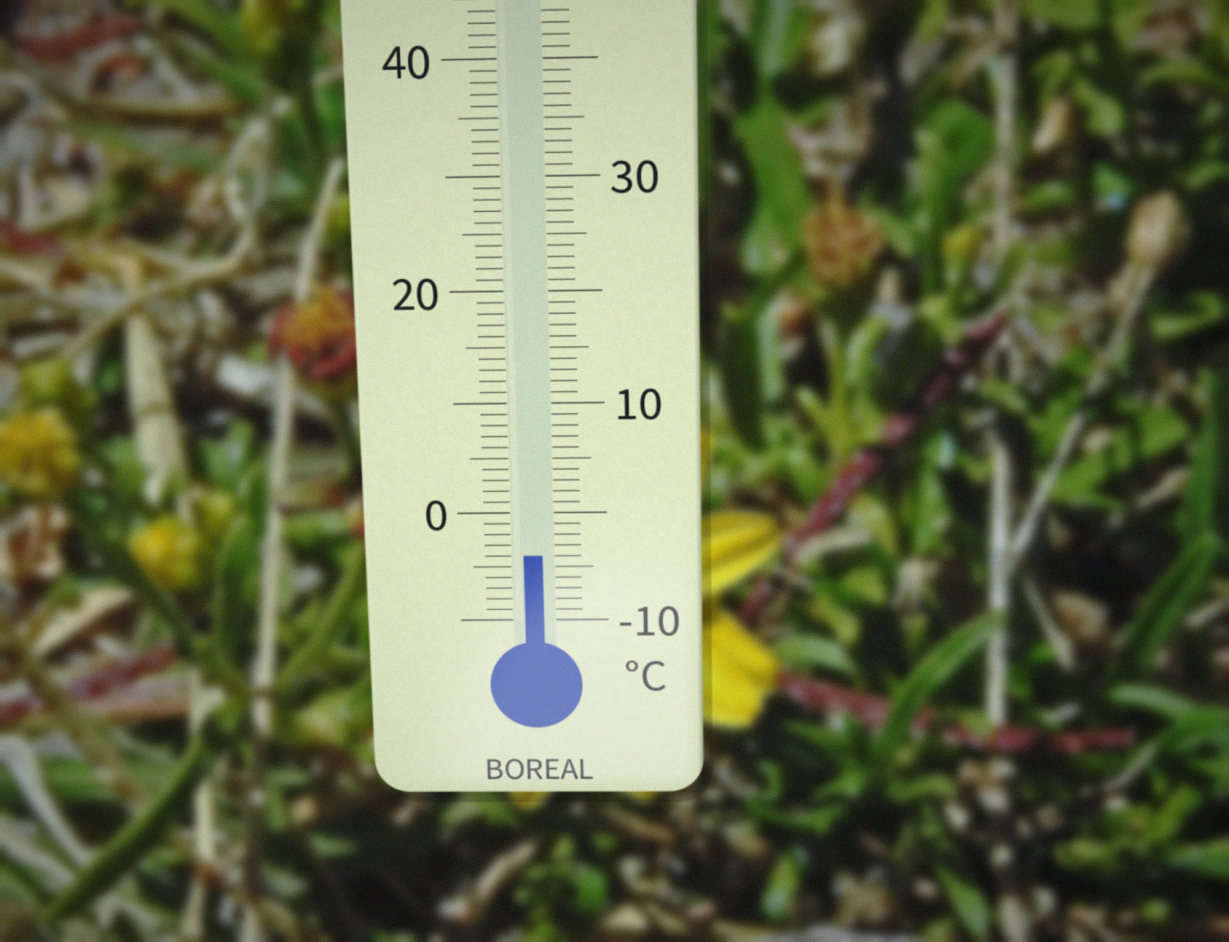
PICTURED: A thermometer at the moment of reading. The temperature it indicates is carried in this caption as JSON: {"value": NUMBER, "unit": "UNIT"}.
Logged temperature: {"value": -4, "unit": "°C"}
